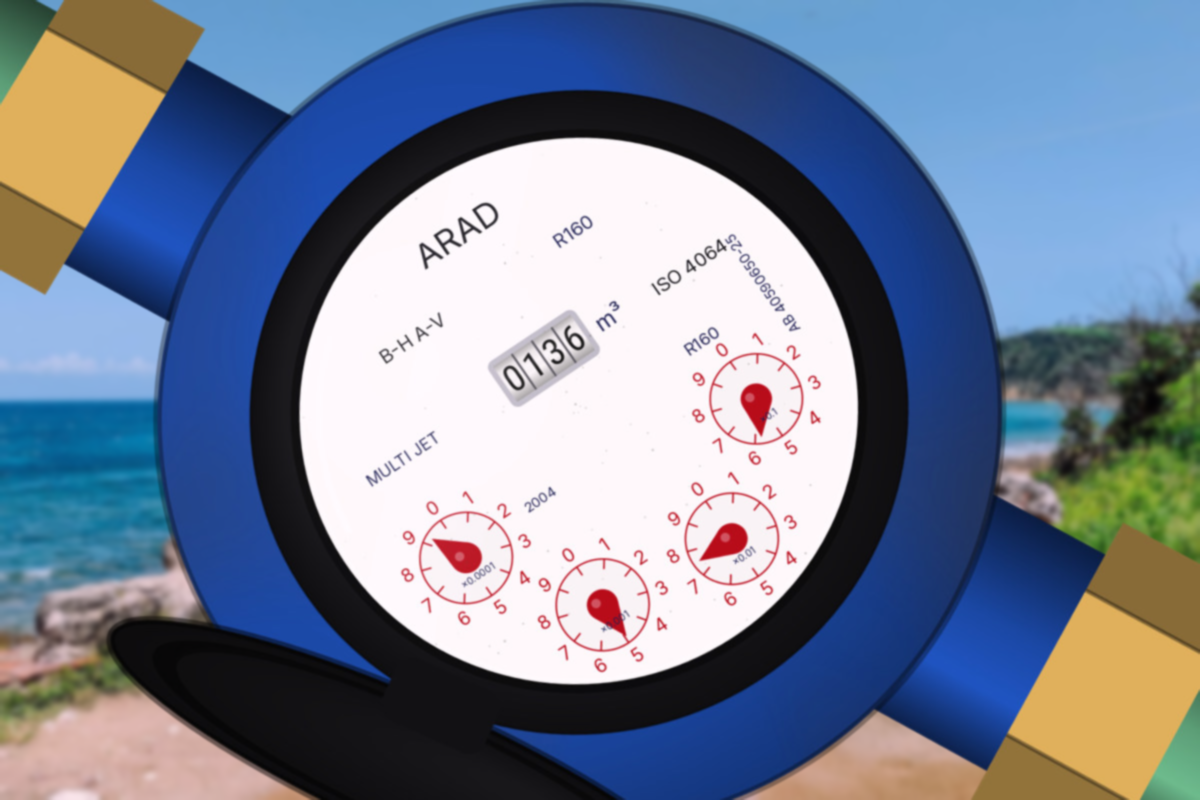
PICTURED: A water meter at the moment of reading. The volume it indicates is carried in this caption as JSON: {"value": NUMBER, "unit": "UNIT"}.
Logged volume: {"value": 136.5749, "unit": "m³"}
